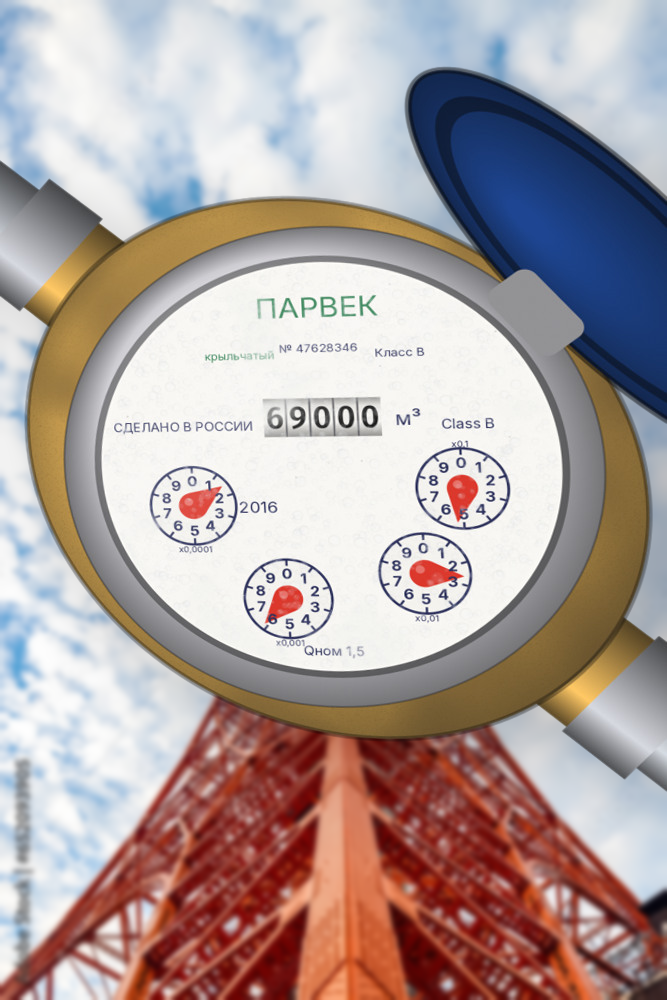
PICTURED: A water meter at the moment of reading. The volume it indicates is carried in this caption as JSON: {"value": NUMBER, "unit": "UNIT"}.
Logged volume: {"value": 69000.5261, "unit": "m³"}
